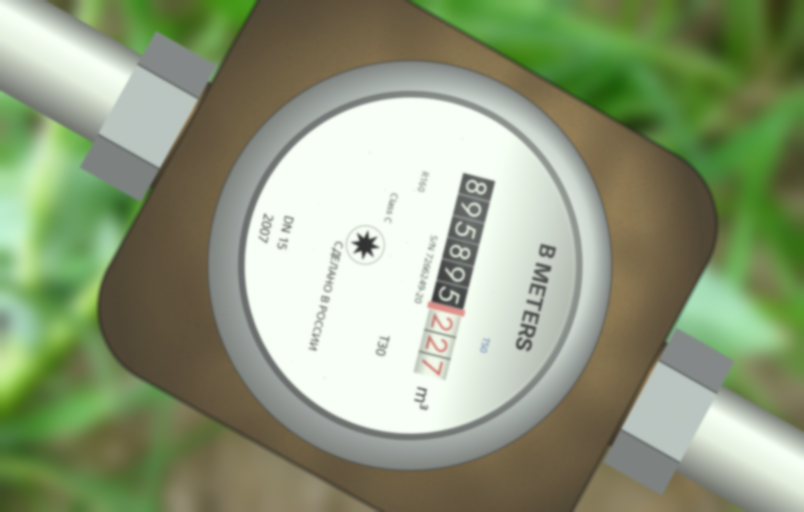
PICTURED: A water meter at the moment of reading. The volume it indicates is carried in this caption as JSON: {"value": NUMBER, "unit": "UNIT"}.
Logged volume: {"value": 895895.227, "unit": "m³"}
